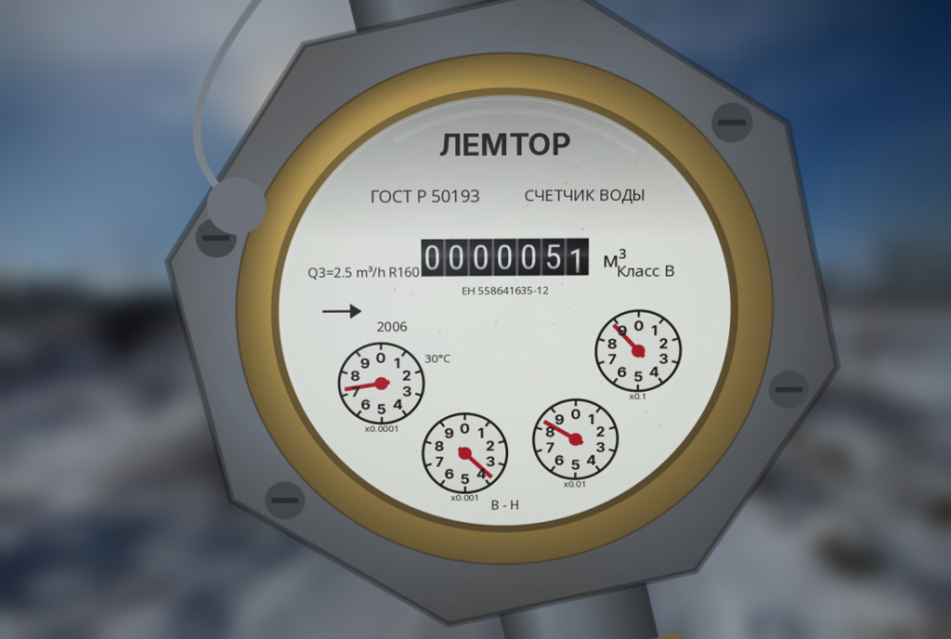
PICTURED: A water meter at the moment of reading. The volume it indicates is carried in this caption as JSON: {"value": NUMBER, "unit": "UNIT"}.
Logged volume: {"value": 50.8837, "unit": "m³"}
